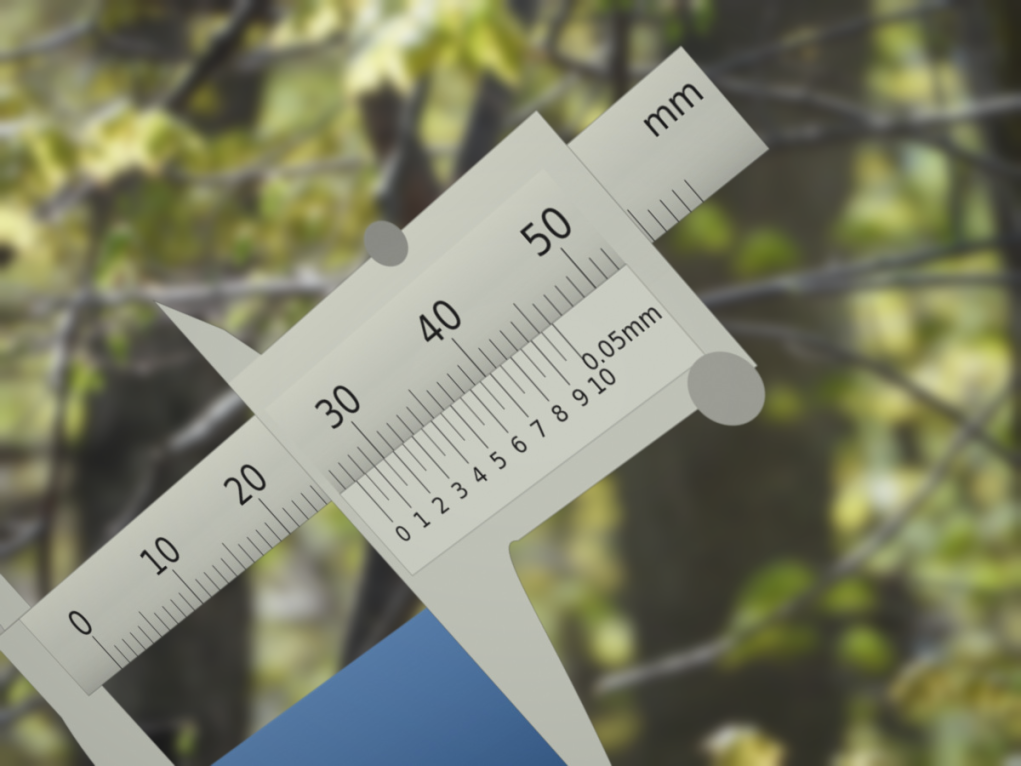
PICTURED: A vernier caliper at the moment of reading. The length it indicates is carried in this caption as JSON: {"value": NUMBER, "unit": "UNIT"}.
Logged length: {"value": 27.1, "unit": "mm"}
